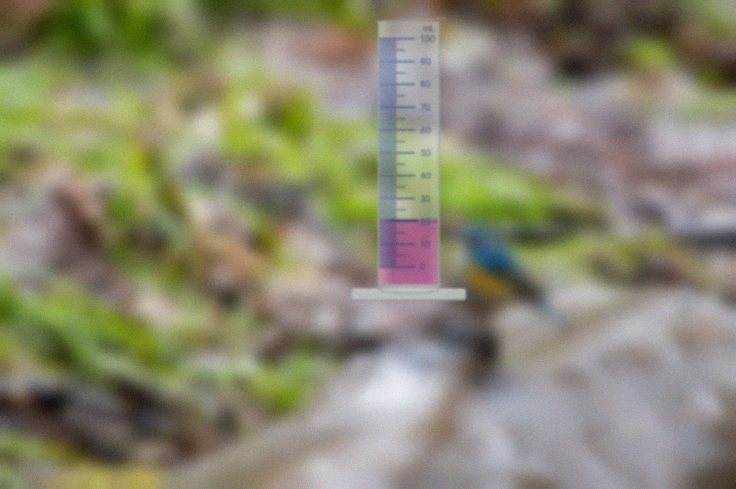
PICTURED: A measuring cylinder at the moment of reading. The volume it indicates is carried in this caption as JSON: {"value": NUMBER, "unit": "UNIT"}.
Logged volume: {"value": 20, "unit": "mL"}
